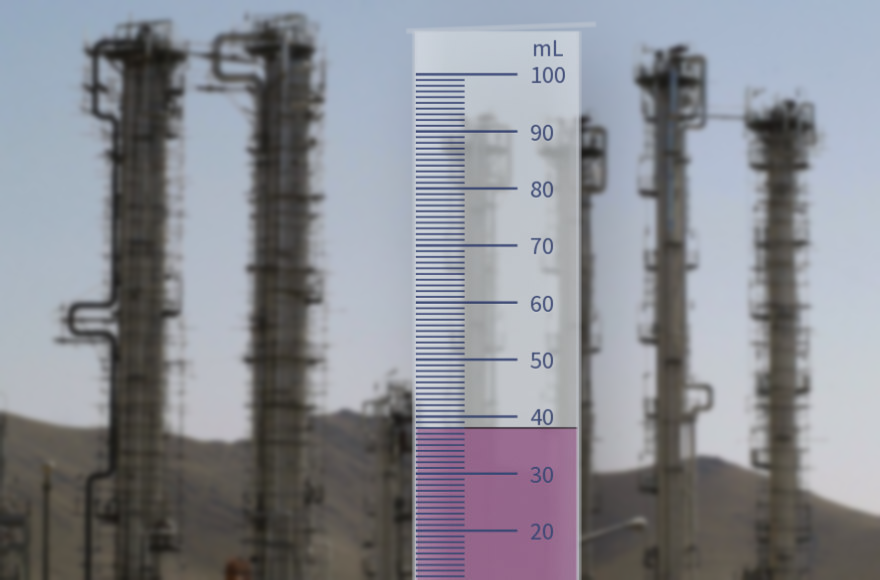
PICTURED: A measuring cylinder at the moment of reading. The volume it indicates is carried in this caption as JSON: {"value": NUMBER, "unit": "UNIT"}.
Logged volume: {"value": 38, "unit": "mL"}
